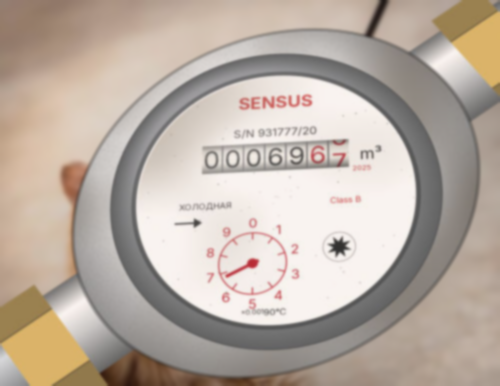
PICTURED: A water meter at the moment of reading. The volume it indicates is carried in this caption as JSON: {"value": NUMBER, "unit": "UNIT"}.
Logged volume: {"value": 69.666, "unit": "m³"}
